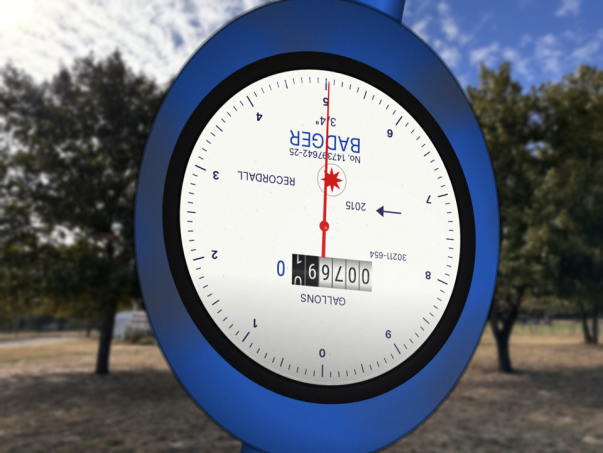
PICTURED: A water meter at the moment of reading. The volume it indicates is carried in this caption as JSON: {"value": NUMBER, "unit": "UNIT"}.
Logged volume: {"value": 76905.0, "unit": "gal"}
